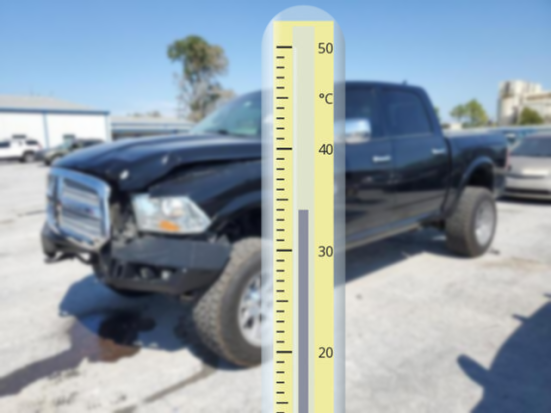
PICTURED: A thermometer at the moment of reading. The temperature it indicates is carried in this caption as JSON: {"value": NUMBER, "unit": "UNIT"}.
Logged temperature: {"value": 34, "unit": "°C"}
